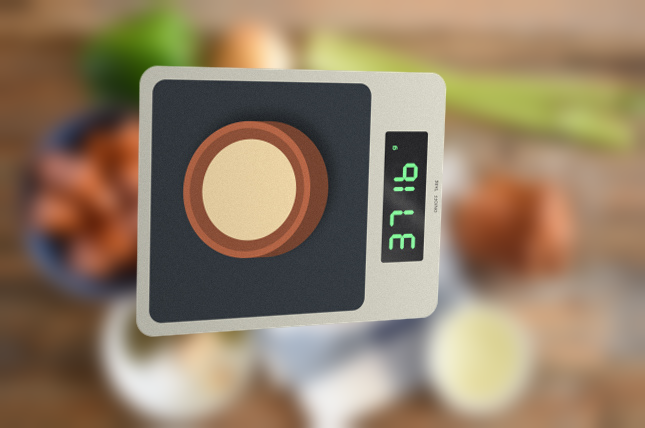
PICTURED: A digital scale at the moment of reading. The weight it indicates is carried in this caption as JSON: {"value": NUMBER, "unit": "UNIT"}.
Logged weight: {"value": 3716, "unit": "g"}
